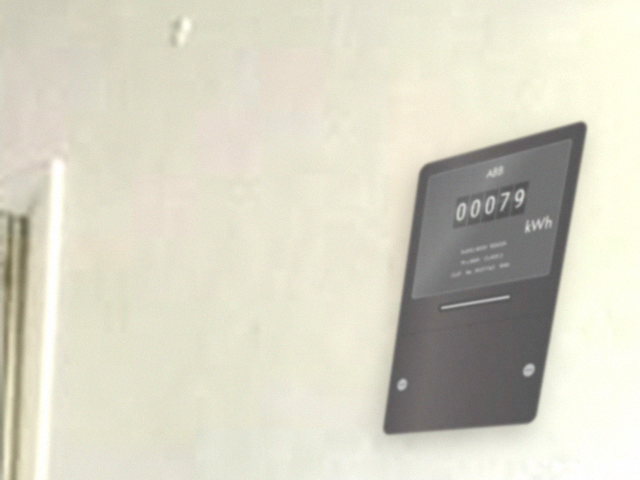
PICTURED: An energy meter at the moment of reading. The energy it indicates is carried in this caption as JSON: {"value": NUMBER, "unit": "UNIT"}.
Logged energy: {"value": 79, "unit": "kWh"}
